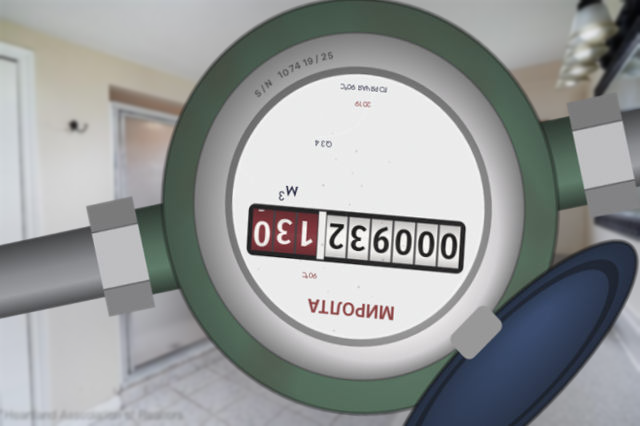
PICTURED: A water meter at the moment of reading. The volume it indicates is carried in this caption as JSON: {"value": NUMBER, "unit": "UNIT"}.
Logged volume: {"value": 932.130, "unit": "m³"}
